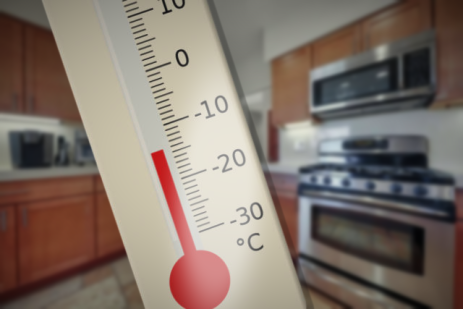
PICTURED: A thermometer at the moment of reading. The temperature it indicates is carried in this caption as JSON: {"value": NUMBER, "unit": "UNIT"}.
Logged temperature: {"value": -14, "unit": "°C"}
